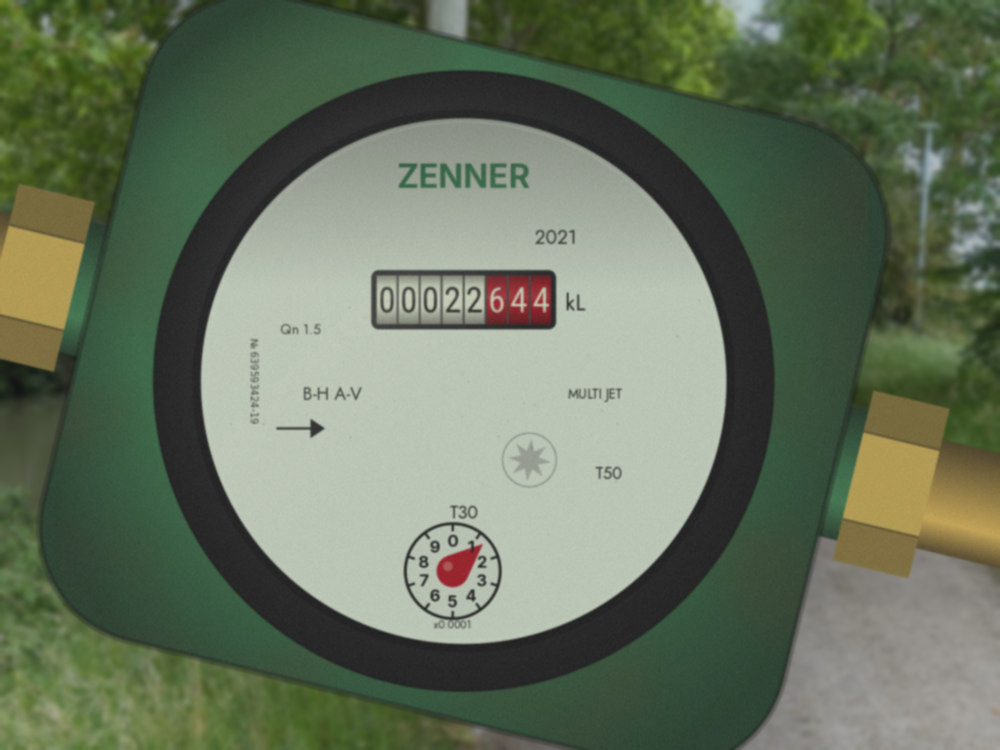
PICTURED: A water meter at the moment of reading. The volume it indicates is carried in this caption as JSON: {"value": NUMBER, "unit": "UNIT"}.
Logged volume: {"value": 22.6441, "unit": "kL"}
